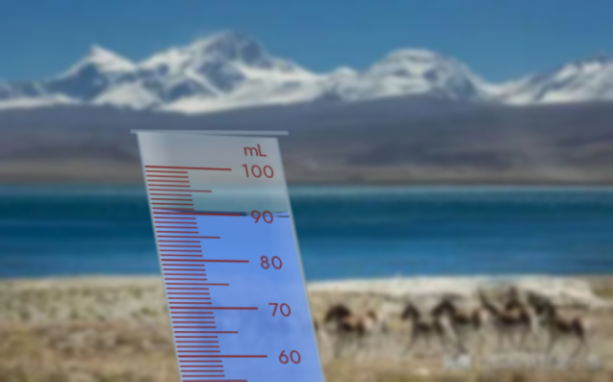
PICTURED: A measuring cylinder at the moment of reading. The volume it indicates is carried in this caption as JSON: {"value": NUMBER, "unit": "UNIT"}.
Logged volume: {"value": 90, "unit": "mL"}
